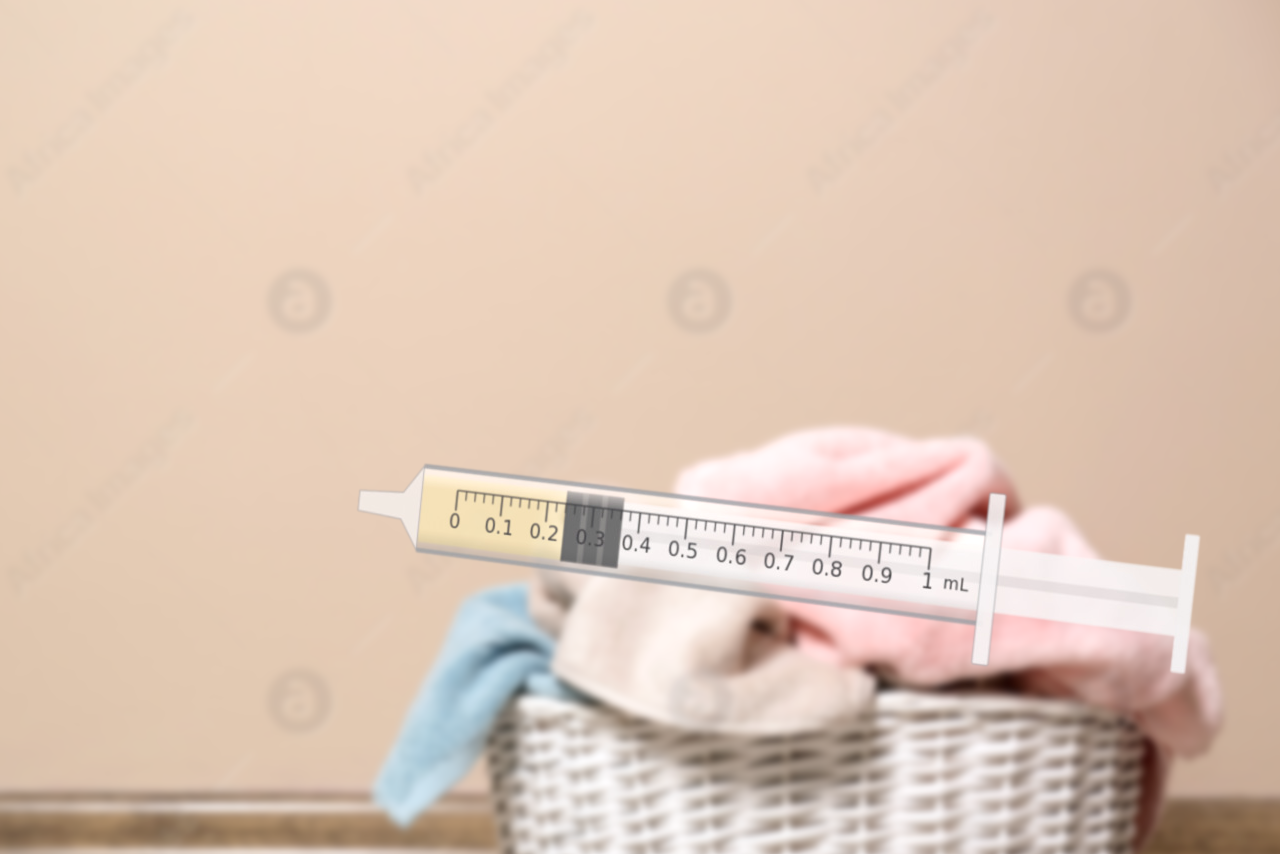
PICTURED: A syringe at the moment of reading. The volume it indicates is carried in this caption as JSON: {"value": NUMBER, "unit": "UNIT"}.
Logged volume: {"value": 0.24, "unit": "mL"}
